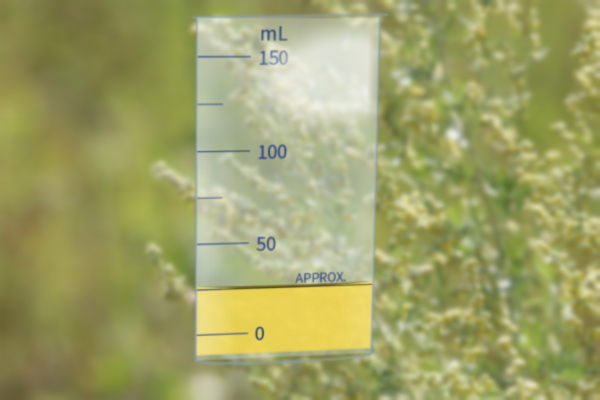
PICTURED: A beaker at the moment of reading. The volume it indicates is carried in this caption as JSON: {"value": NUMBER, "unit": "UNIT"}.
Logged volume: {"value": 25, "unit": "mL"}
